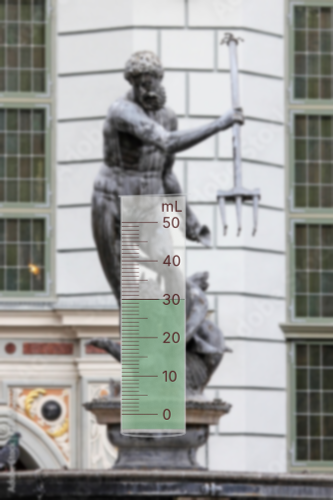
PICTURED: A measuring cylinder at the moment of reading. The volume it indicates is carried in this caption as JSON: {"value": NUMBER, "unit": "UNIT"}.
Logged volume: {"value": 30, "unit": "mL"}
